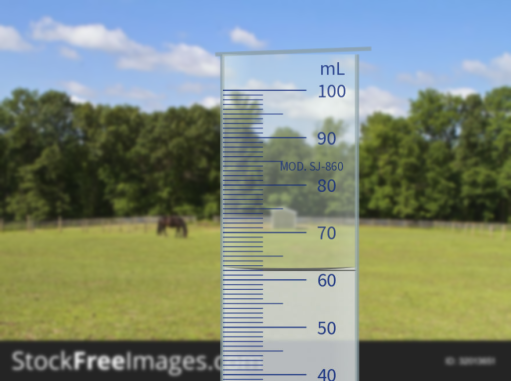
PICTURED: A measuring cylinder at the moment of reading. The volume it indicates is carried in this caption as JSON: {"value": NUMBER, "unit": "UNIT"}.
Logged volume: {"value": 62, "unit": "mL"}
